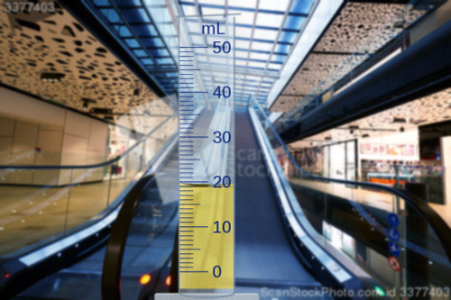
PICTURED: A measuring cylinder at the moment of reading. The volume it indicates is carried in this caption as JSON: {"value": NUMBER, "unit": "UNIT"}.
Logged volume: {"value": 19, "unit": "mL"}
